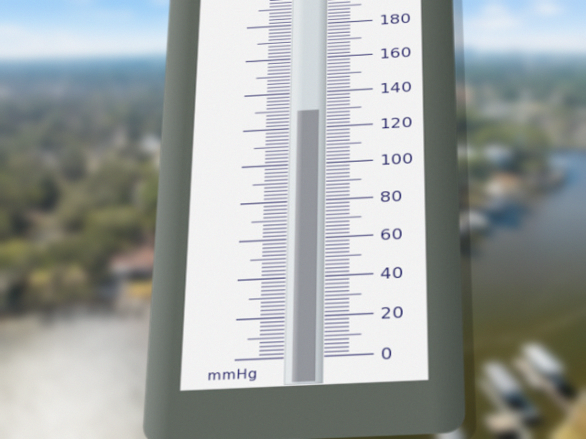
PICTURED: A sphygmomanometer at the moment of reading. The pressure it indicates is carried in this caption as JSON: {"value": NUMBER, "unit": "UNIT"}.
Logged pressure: {"value": 130, "unit": "mmHg"}
